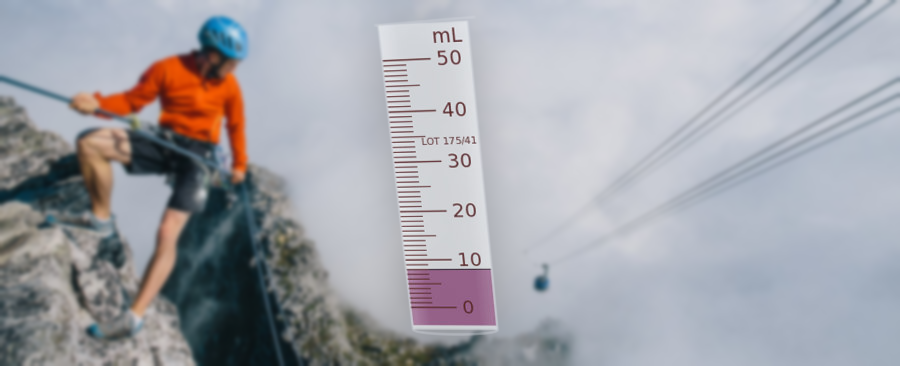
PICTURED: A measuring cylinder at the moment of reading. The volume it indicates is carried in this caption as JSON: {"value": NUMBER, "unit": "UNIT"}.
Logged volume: {"value": 8, "unit": "mL"}
